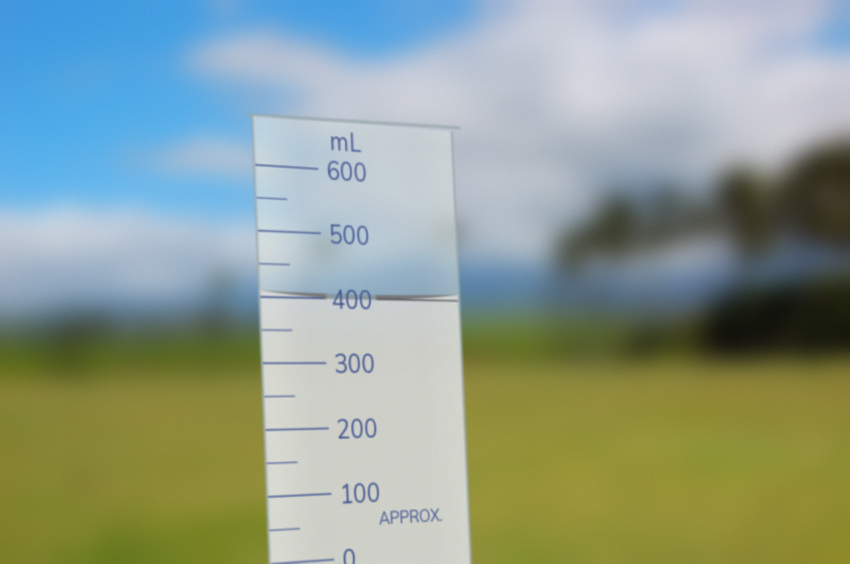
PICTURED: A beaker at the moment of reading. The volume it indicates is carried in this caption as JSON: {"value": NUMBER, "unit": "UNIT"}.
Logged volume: {"value": 400, "unit": "mL"}
